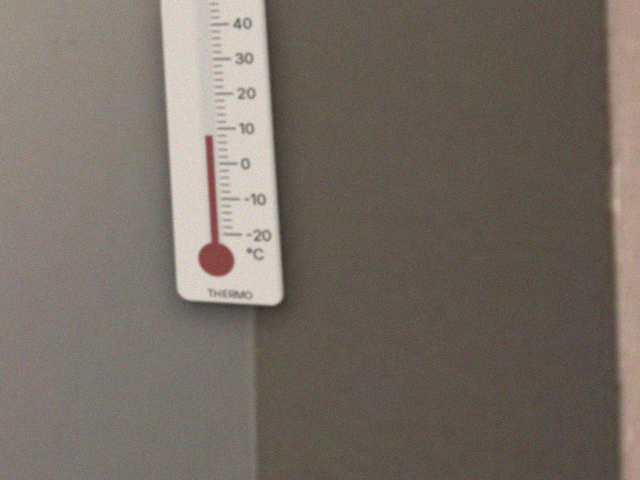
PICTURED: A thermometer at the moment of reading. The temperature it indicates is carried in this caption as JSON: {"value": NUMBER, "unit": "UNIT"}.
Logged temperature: {"value": 8, "unit": "°C"}
